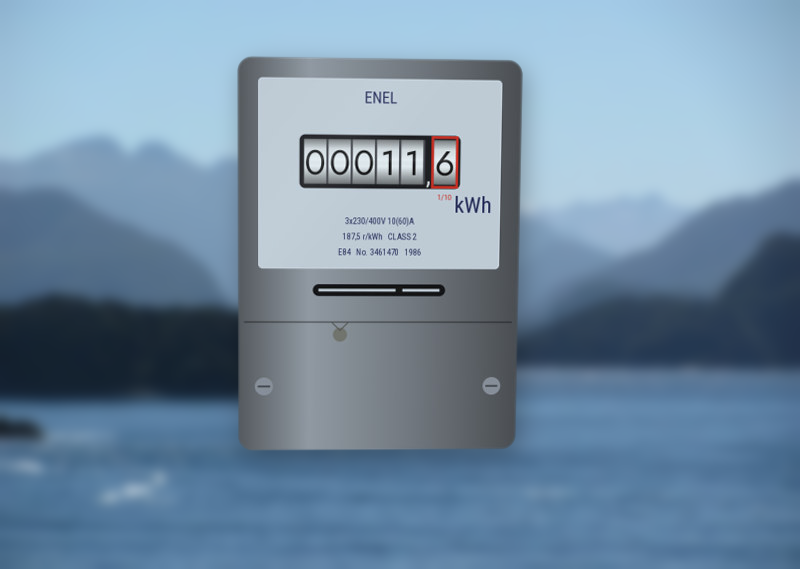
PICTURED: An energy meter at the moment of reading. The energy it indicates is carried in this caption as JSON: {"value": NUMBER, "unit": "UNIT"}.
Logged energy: {"value": 11.6, "unit": "kWh"}
